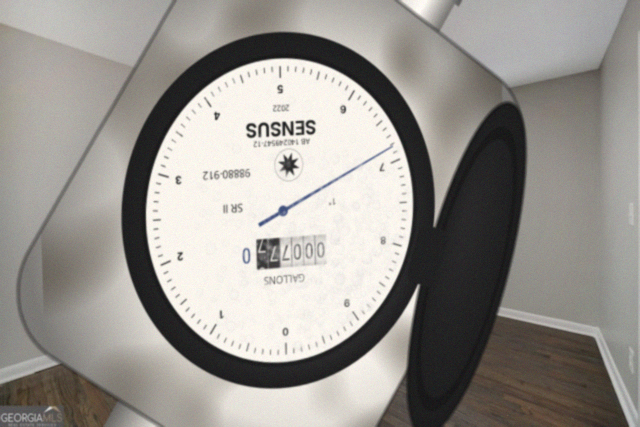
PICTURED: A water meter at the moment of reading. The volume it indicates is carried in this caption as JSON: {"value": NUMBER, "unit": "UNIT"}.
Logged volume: {"value": 7766.8, "unit": "gal"}
